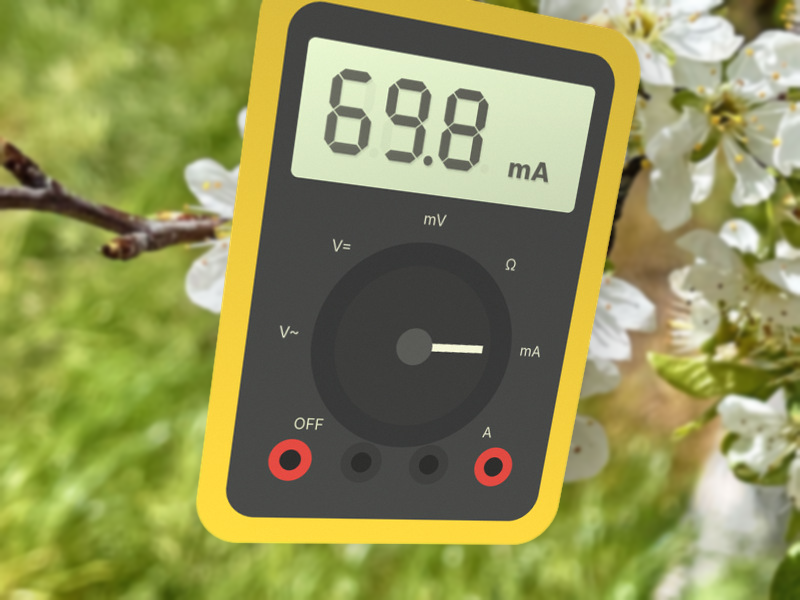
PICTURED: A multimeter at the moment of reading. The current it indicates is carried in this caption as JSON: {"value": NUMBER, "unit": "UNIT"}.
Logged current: {"value": 69.8, "unit": "mA"}
